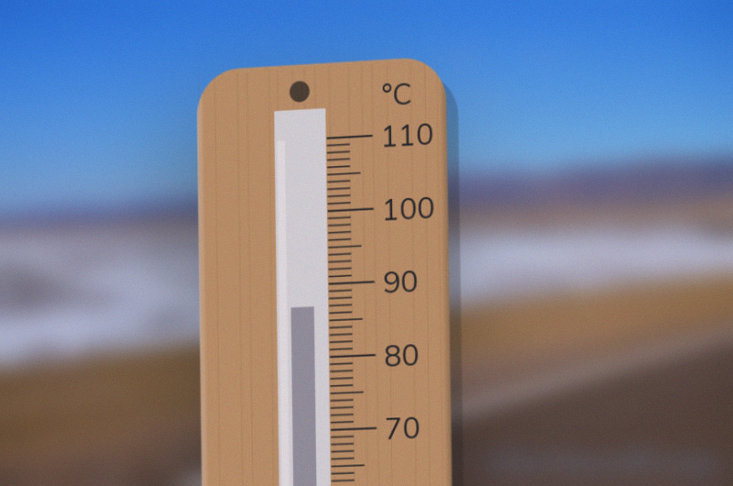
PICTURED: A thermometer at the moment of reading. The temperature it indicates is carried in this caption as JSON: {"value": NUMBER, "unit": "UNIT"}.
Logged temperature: {"value": 87, "unit": "°C"}
